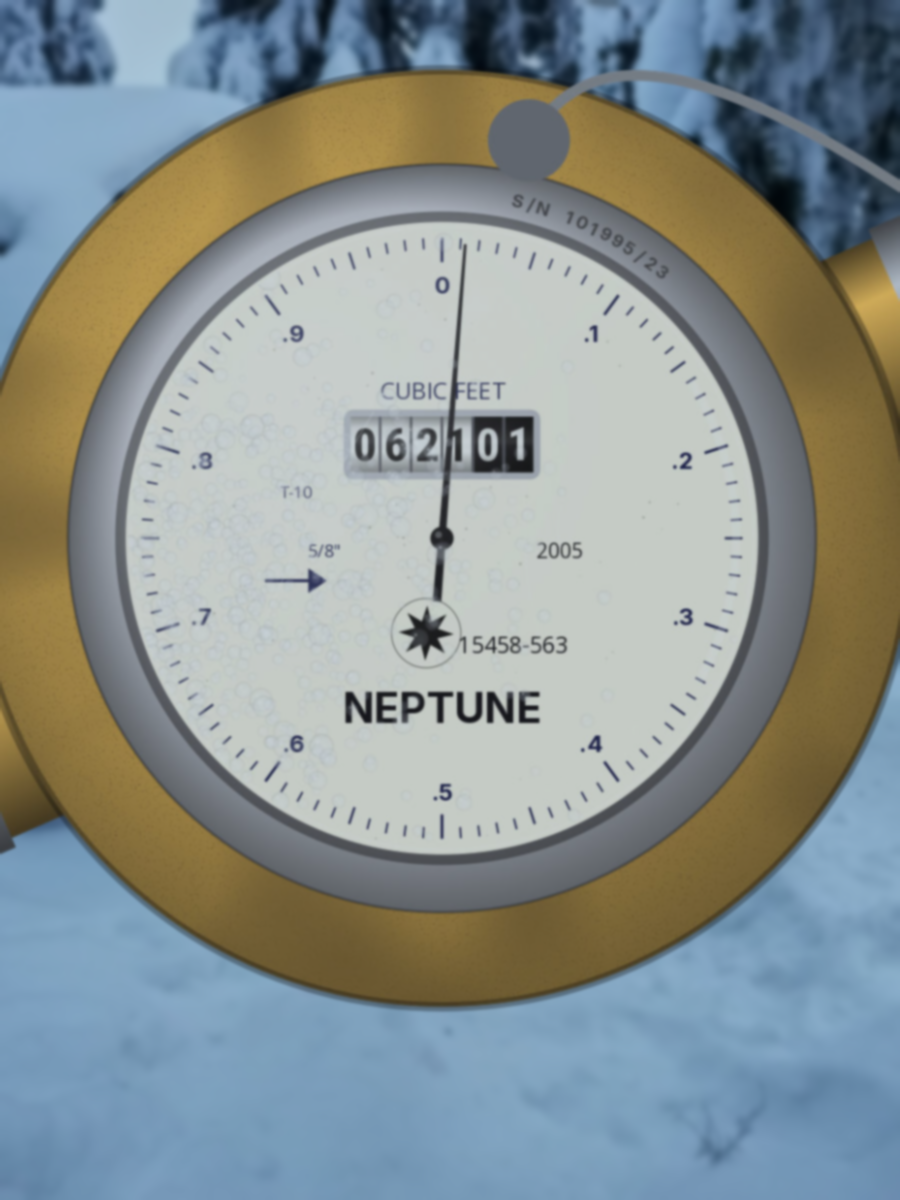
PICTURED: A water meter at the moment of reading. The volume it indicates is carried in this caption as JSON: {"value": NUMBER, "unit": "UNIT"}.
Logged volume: {"value": 62101.01, "unit": "ft³"}
